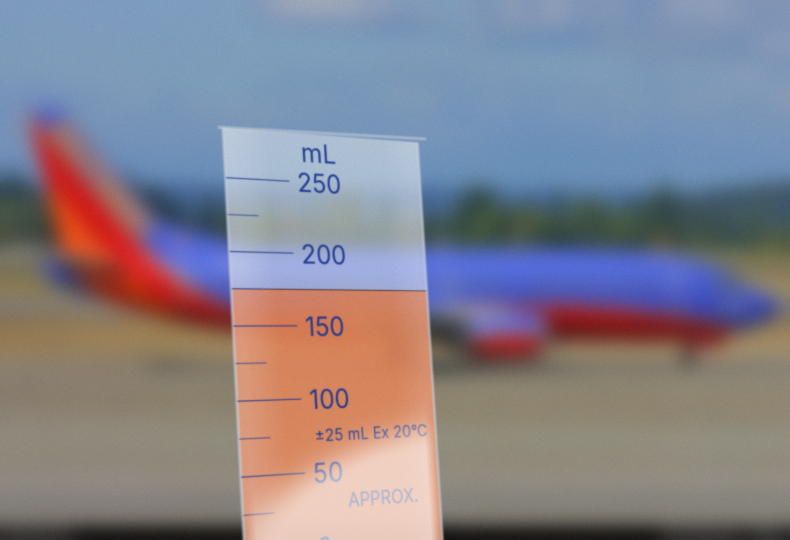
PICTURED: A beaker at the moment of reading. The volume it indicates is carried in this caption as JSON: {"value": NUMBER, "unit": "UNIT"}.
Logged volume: {"value": 175, "unit": "mL"}
